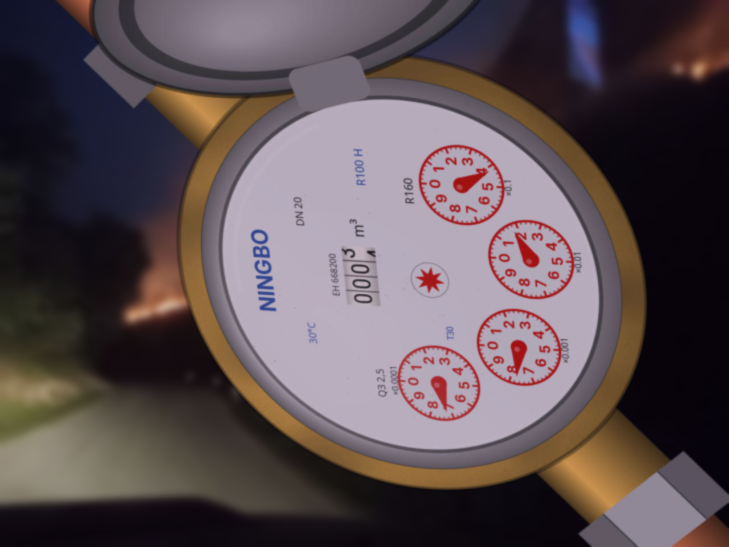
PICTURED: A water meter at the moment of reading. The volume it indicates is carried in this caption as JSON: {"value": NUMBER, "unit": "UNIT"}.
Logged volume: {"value": 3.4177, "unit": "m³"}
